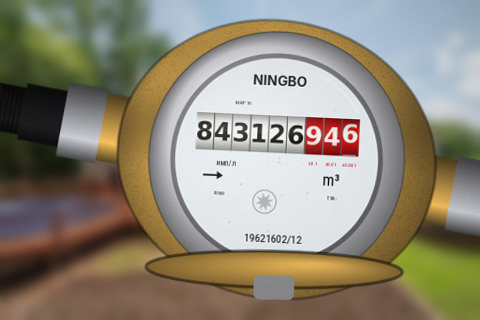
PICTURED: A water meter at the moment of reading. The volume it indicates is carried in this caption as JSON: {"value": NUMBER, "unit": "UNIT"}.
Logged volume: {"value": 843126.946, "unit": "m³"}
